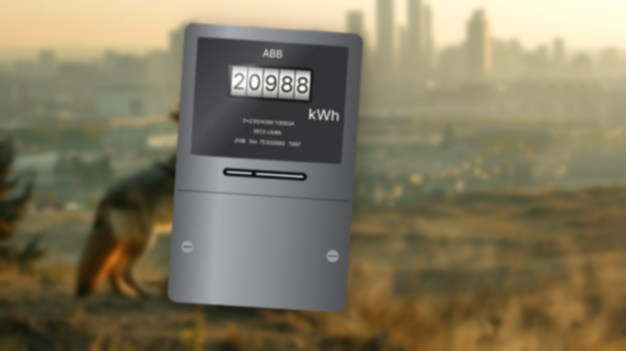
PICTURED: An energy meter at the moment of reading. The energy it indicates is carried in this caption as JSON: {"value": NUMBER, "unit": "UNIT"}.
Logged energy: {"value": 20988, "unit": "kWh"}
